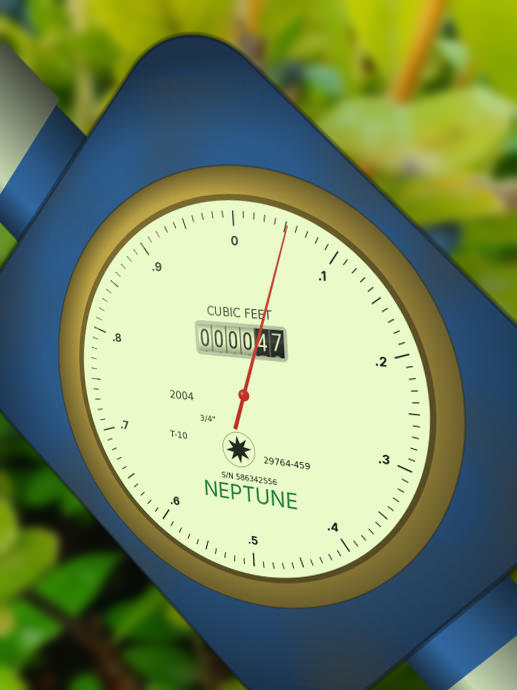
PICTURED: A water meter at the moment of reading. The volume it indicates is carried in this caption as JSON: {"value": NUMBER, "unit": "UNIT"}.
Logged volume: {"value": 47.05, "unit": "ft³"}
